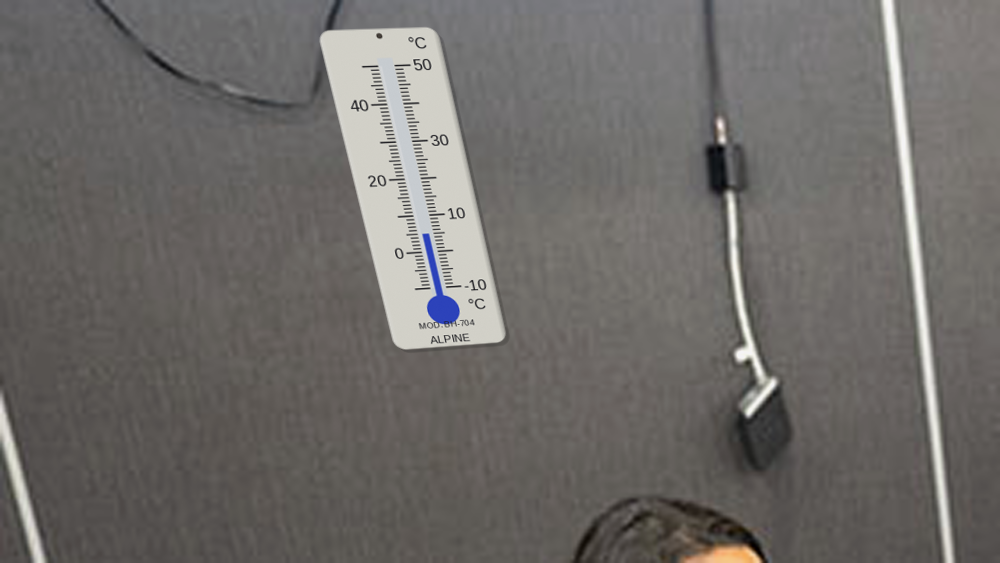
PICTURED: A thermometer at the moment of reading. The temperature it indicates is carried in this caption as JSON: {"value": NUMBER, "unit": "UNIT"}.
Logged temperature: {"value": 5, "unit": "°C"}
